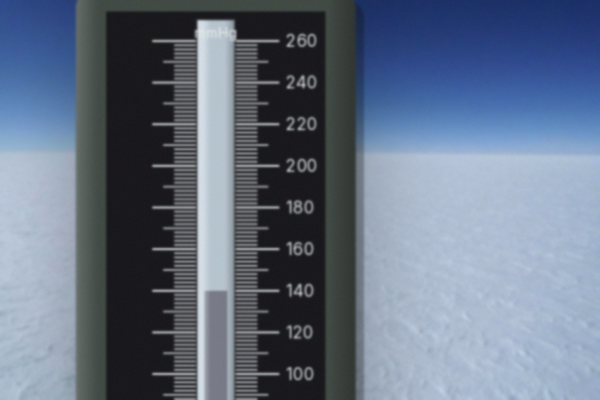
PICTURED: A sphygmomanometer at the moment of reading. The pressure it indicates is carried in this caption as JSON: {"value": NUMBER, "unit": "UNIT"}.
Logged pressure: {"value": 140, "unit": "mmHg"}
